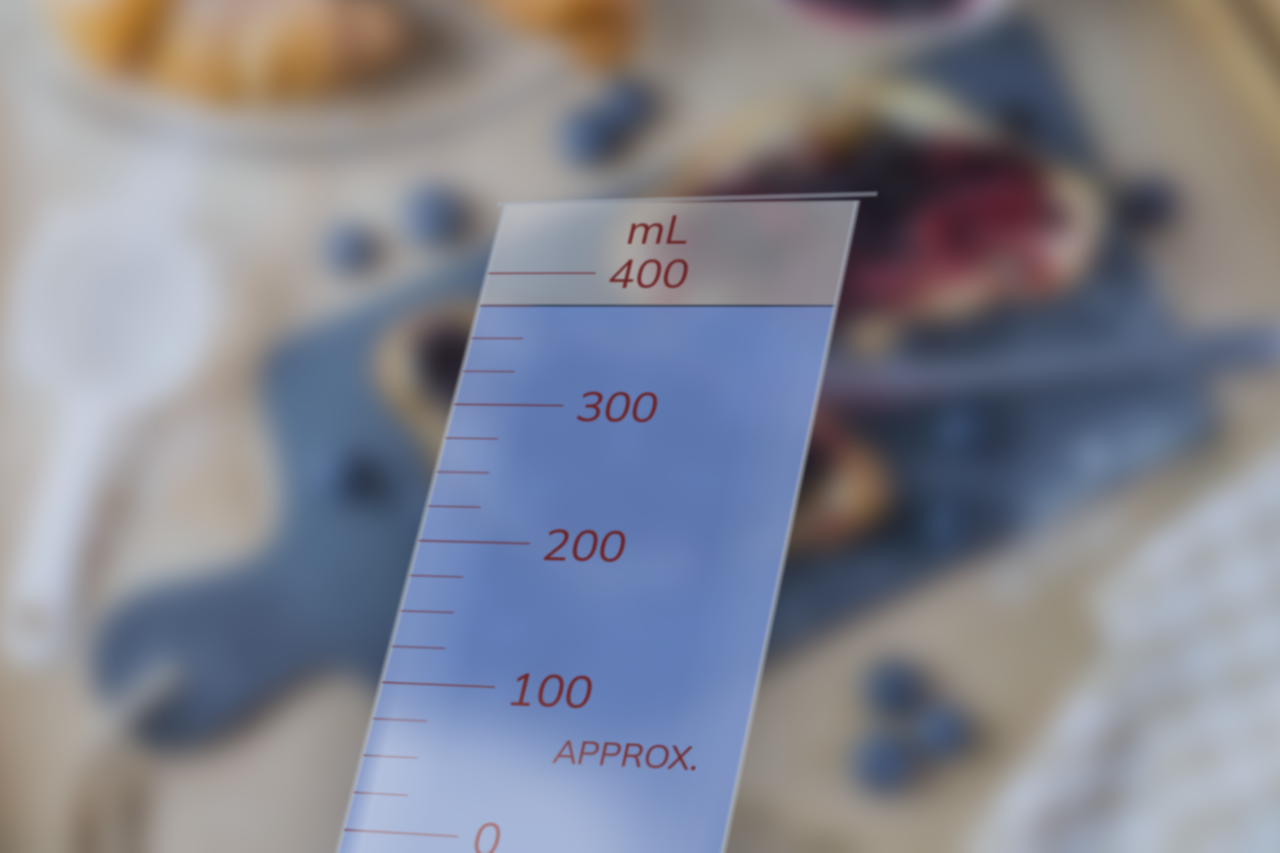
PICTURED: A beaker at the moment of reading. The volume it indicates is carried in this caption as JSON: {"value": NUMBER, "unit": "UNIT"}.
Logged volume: {"value": 375, "unit": "mL"}
